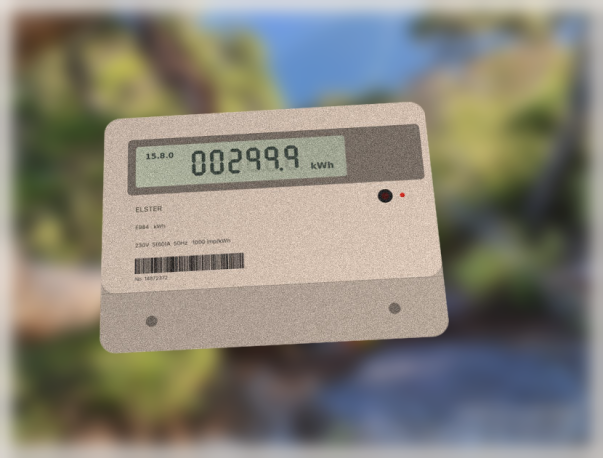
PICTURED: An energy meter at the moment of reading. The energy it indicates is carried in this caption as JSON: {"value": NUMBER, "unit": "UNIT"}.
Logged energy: {"value": 299.9, "unit": "kWh"}
